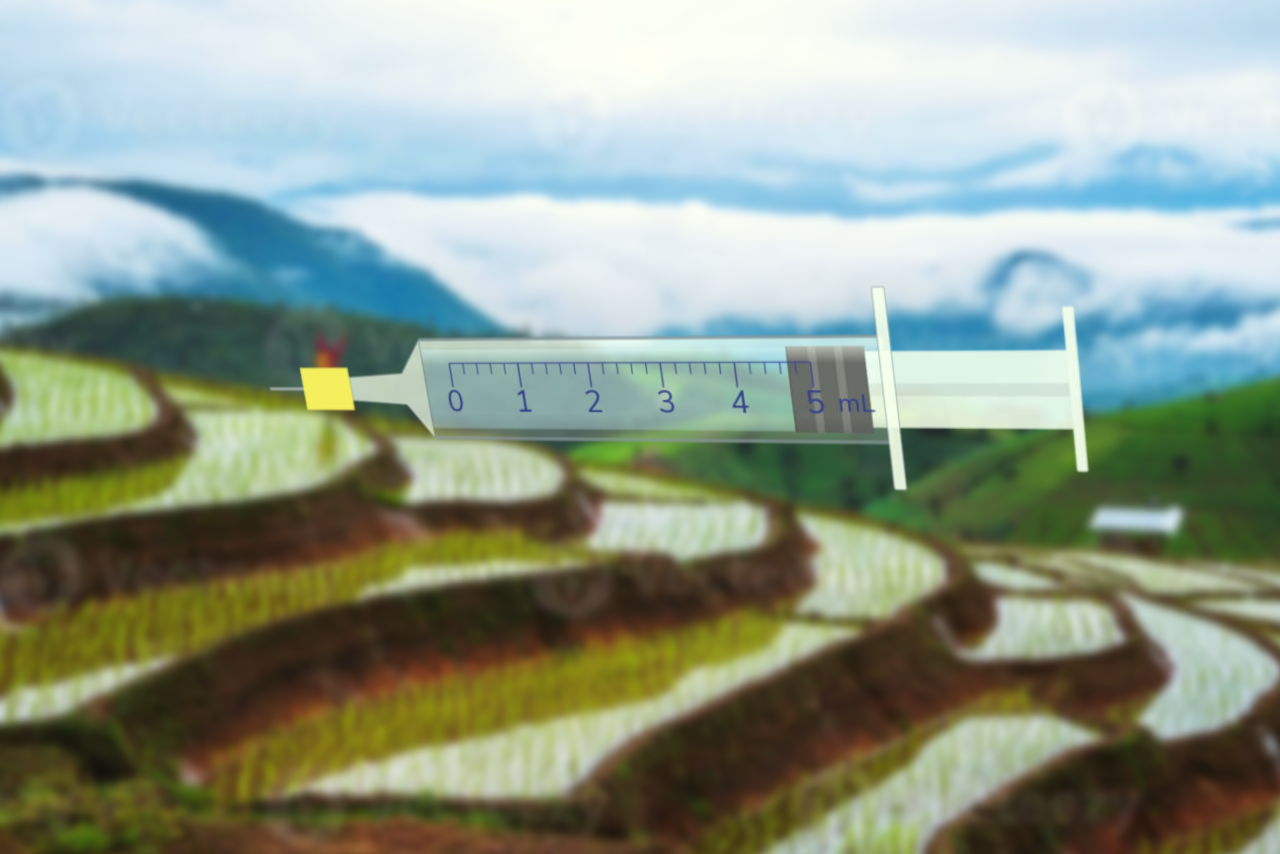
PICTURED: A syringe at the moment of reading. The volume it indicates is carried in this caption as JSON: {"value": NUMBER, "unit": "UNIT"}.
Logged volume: {"value": 4.7, "unit": "mL"}
